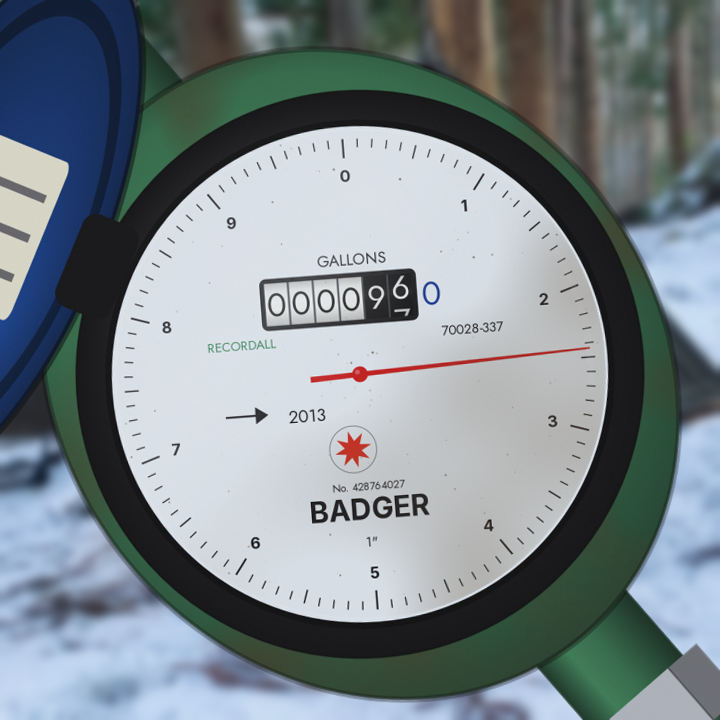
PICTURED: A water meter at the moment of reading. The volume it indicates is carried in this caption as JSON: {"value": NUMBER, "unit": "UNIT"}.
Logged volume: {"value": 962.4, "unit": "gal"}
